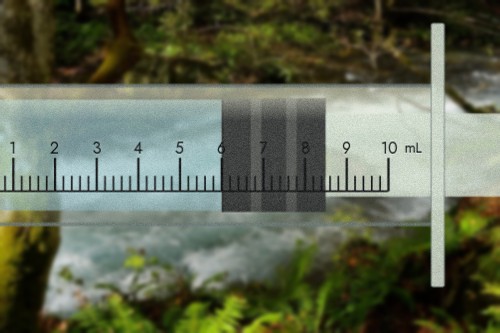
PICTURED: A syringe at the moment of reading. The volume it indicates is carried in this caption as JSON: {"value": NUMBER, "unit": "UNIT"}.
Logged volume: {"value": 6, "unit": "mL"}
